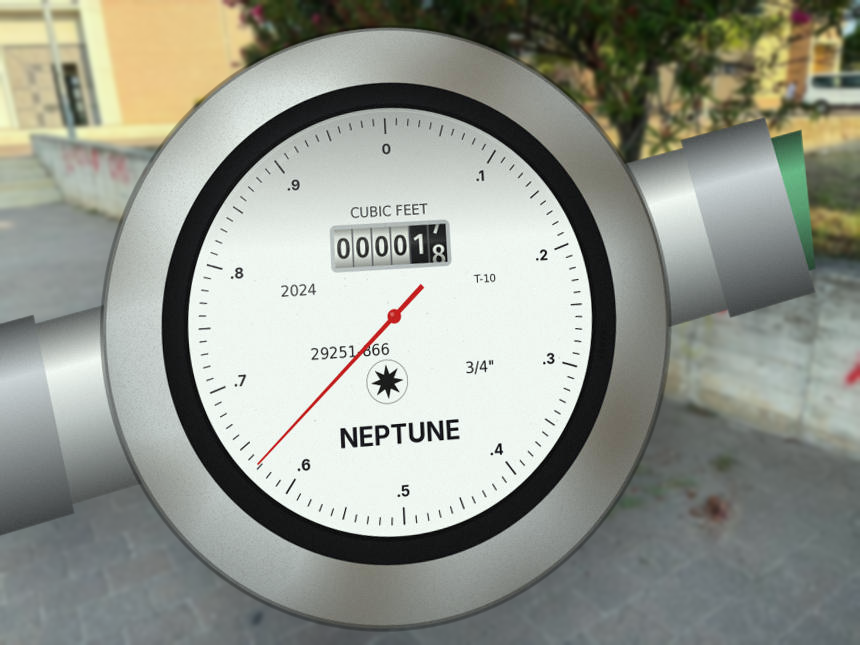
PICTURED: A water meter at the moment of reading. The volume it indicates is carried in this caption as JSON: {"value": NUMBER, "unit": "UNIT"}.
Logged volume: {"value": 17.63, "unit": "ft³"}
